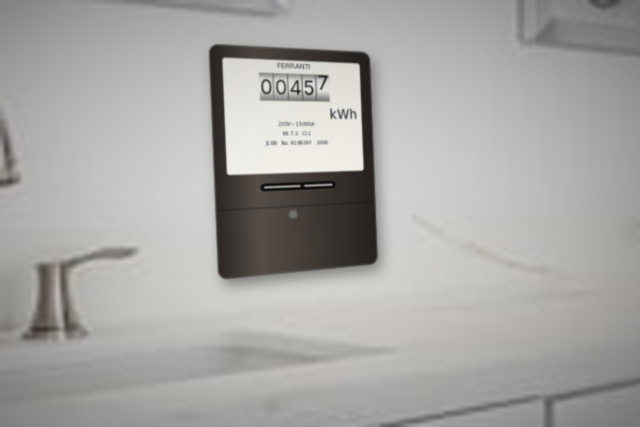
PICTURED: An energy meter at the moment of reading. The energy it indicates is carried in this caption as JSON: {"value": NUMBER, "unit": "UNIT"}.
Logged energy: {"value": 457, "unit": "kWh"}
